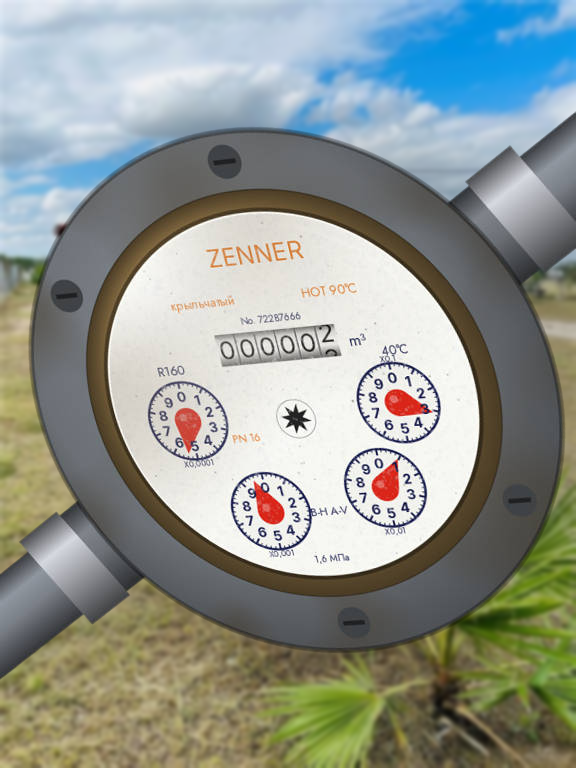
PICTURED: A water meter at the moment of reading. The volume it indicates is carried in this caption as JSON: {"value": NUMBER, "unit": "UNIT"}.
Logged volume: {"value": 2.3095, "unit": "m³"}
